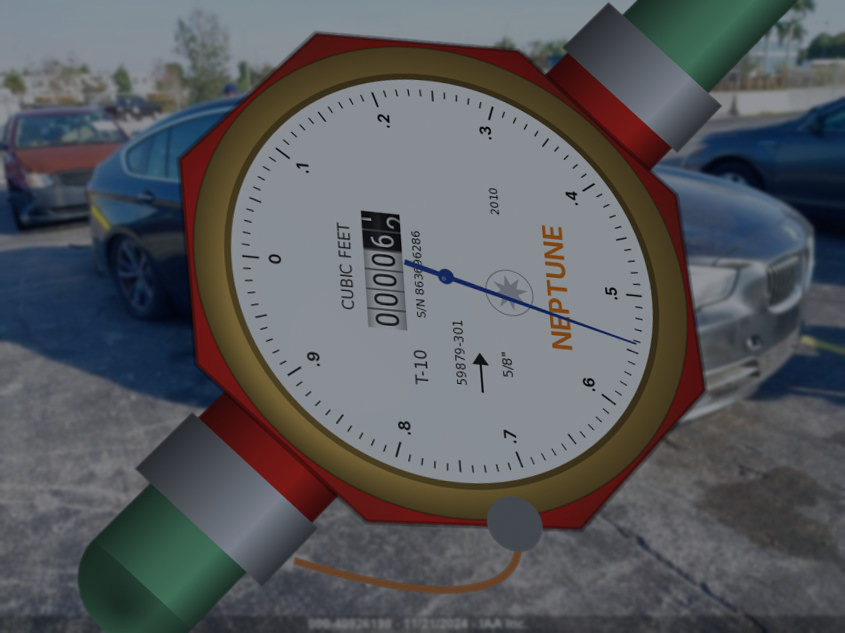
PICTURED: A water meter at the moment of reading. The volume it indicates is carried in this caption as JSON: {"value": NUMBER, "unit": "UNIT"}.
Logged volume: {"value": 61.54, "unit": "ft³"}
